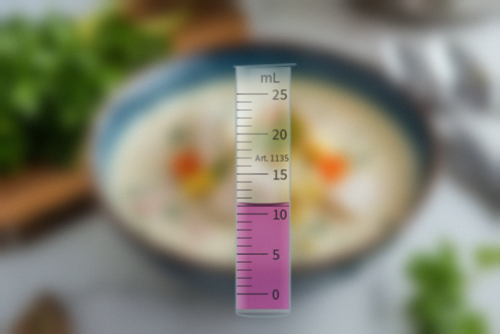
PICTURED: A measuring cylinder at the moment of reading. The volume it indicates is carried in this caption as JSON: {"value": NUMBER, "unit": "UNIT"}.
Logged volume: {"value": 11, "unit": "mL"}
